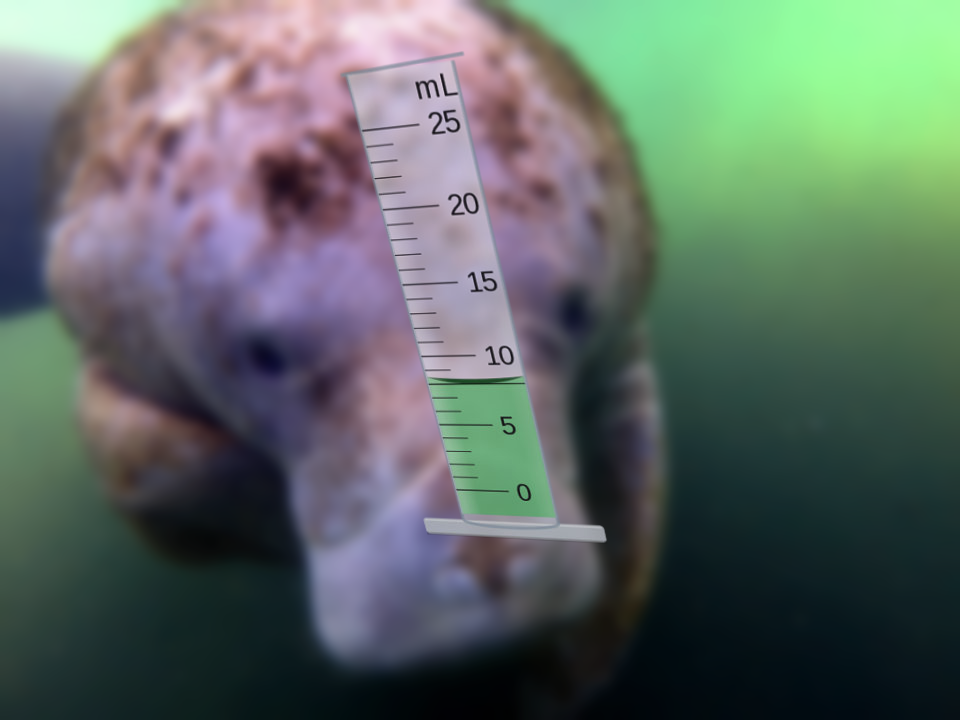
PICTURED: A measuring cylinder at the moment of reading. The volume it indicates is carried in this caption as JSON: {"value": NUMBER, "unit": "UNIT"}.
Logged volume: {"value": 8, "unit": "mL"}
